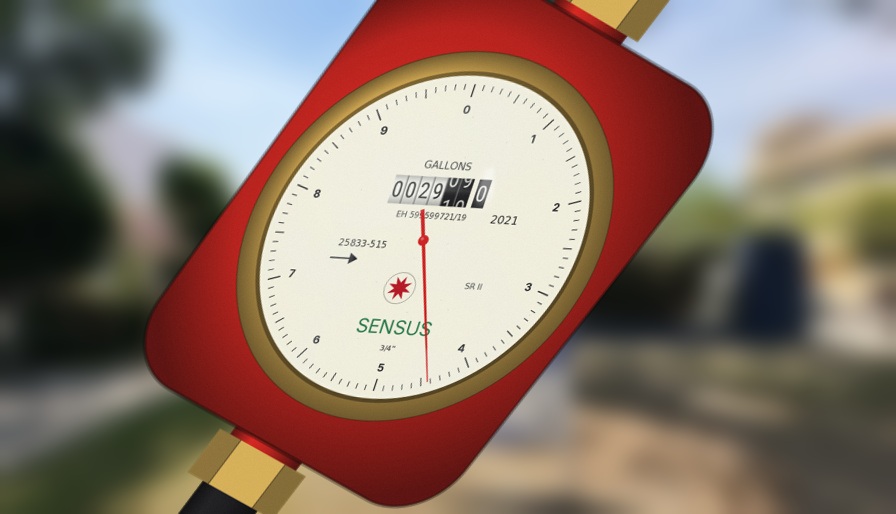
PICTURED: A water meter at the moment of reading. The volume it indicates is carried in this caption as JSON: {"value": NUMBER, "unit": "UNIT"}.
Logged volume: {"value": 29094.4, "unit": "gal"}
